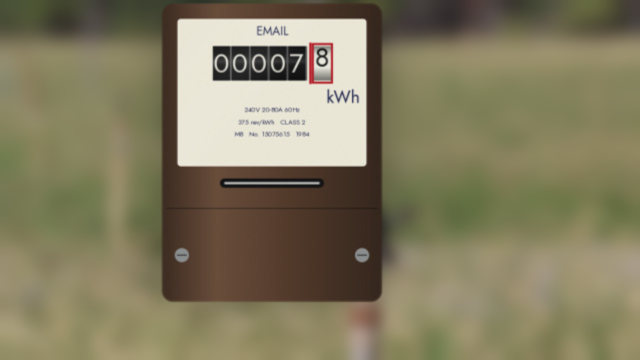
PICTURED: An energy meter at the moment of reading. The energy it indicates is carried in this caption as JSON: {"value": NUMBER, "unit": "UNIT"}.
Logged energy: {"value": 7.8, "unit": "kWh"}
